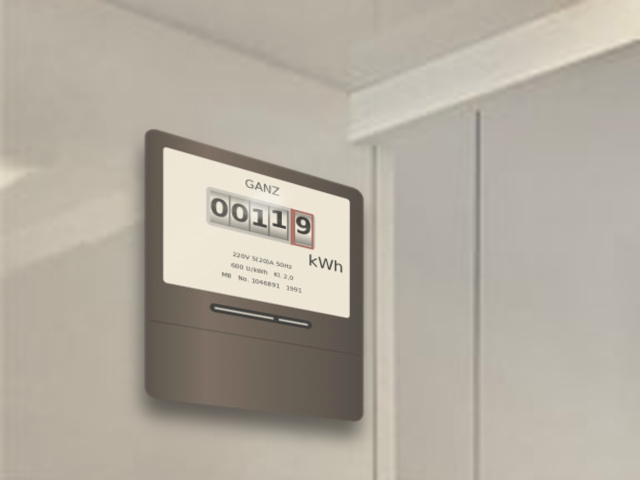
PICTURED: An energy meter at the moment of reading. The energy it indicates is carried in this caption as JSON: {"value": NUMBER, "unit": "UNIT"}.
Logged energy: {"value": 11.9, "unit": "kWh"}
